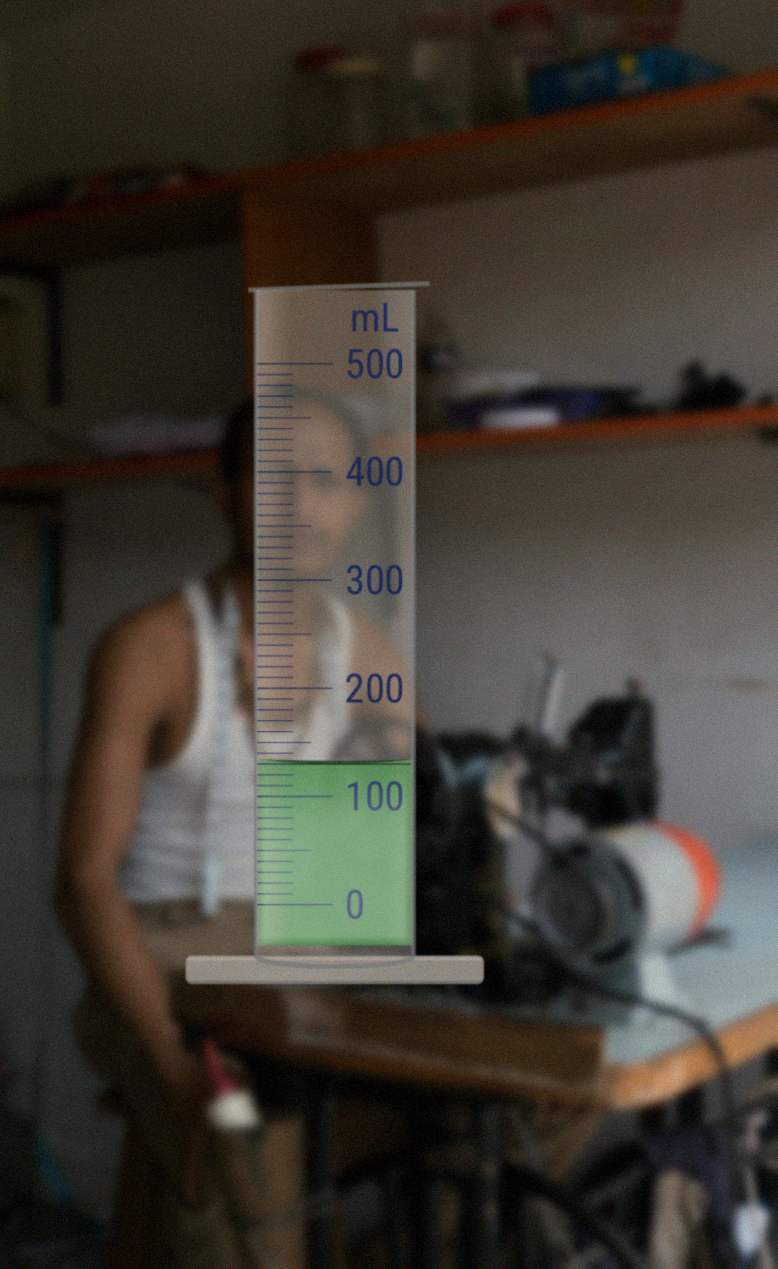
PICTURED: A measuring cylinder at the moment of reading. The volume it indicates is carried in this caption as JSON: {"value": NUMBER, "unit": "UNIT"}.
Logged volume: {"value": 130, "unit": "mL"}
